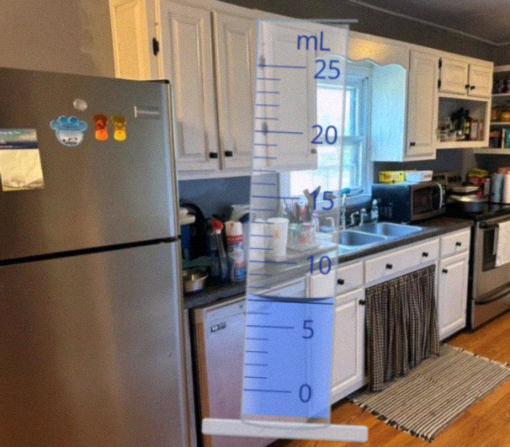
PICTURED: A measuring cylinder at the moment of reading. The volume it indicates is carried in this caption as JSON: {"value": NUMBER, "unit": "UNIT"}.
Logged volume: {"value": 7, "unit": "mL"}
